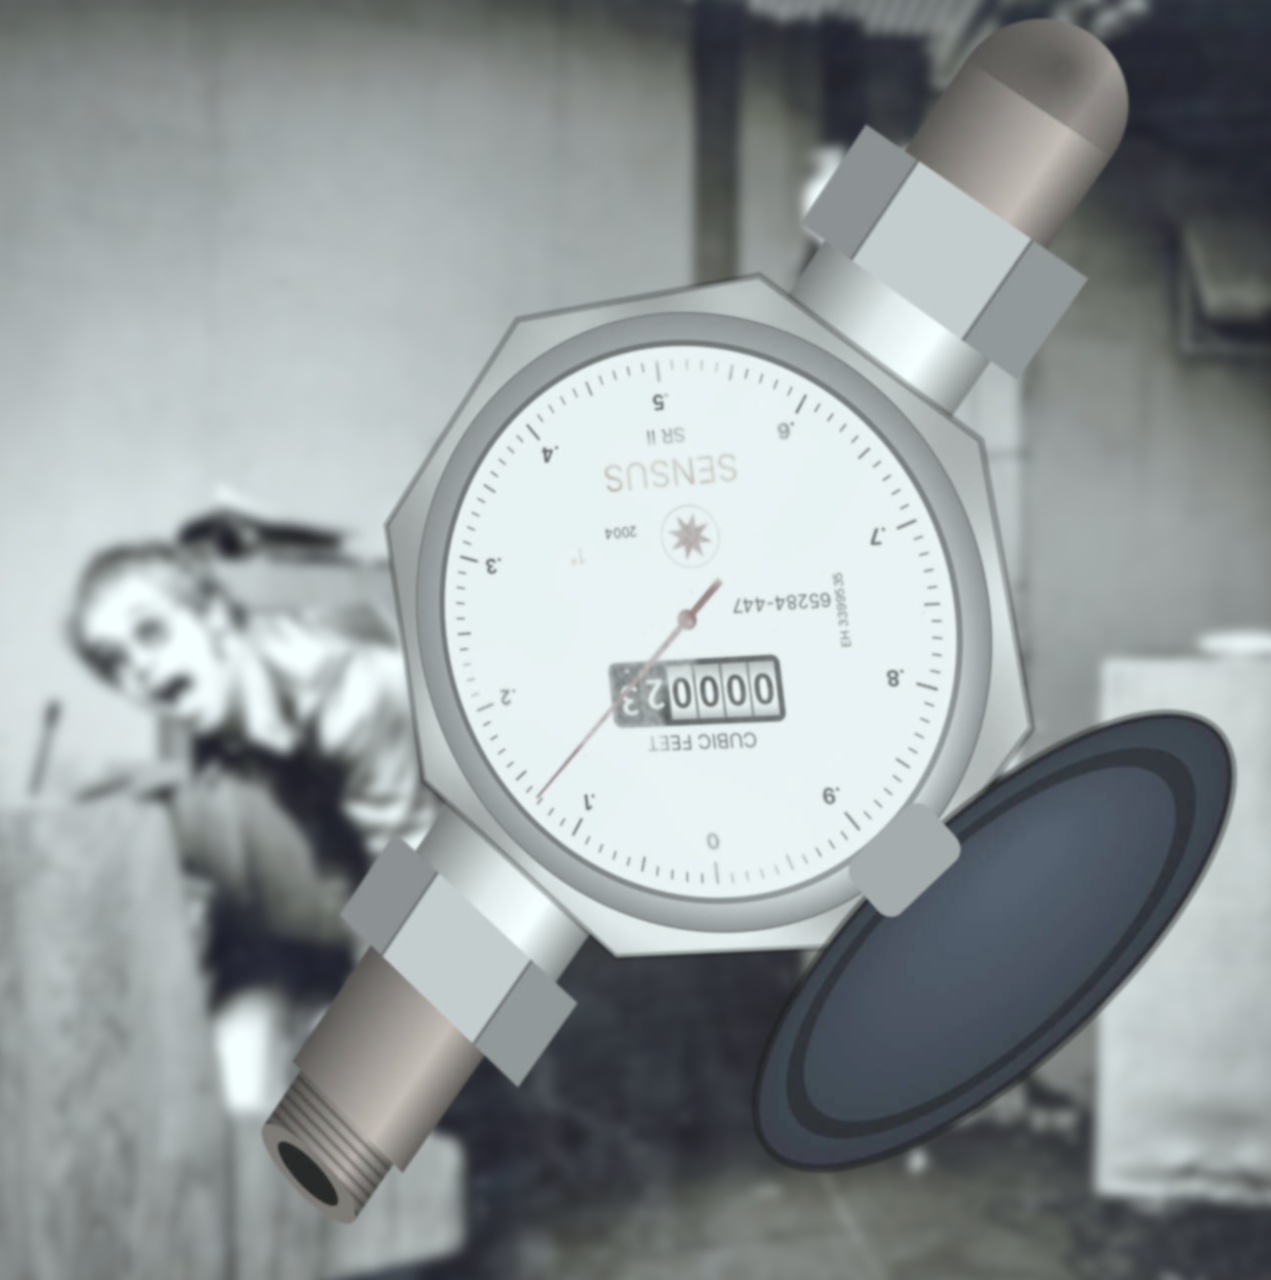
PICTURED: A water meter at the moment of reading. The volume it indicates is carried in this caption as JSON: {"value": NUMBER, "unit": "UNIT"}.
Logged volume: {"value": 23.13, "unit": "ft³"}
